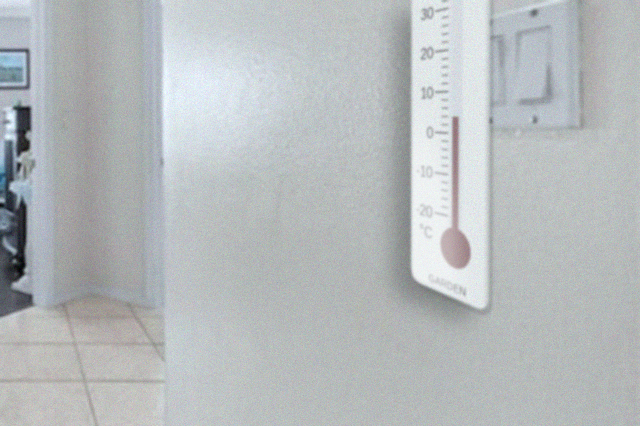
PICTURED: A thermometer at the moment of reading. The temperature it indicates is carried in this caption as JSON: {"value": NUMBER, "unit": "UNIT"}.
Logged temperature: {"value": 4, "unit": "°C"}
